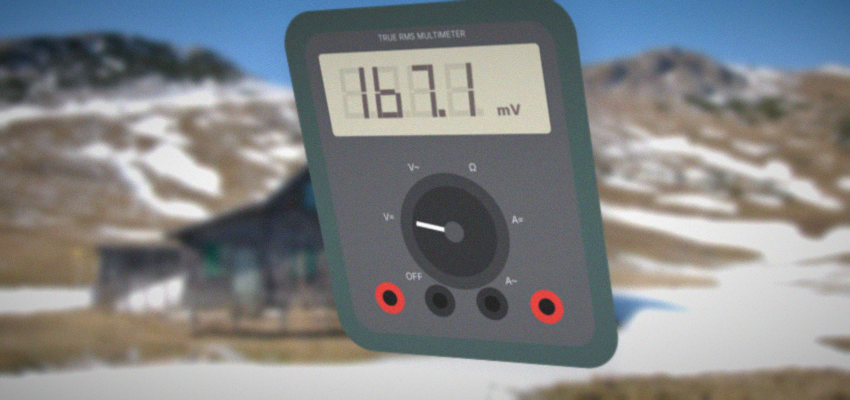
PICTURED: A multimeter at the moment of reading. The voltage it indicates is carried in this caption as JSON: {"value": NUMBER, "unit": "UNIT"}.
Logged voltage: {"value": 167.1, "unit": "mV"}
